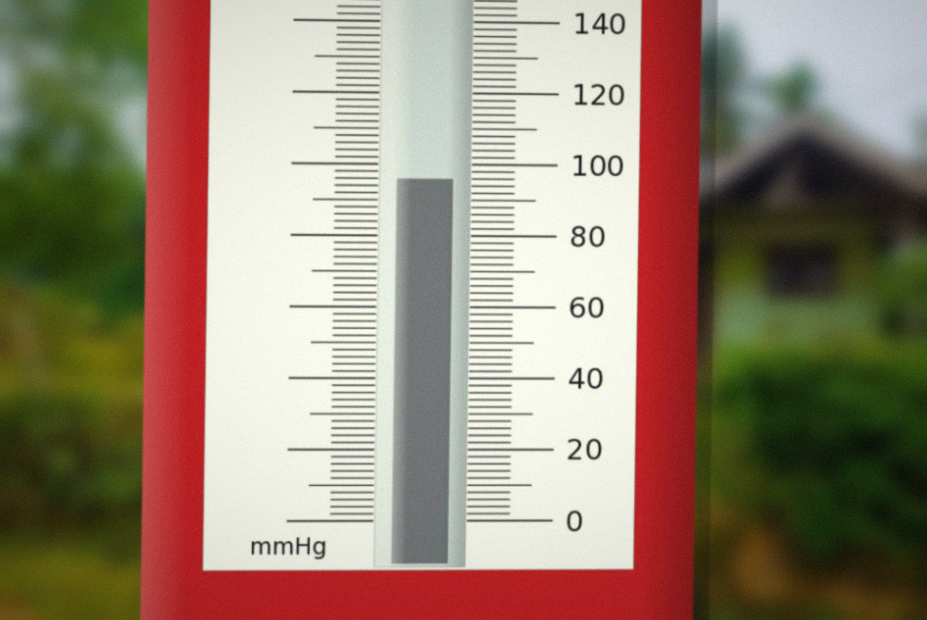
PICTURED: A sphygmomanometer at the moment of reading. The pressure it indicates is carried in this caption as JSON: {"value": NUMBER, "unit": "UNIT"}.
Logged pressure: {"value": 96, "unit": "mmHg"}
